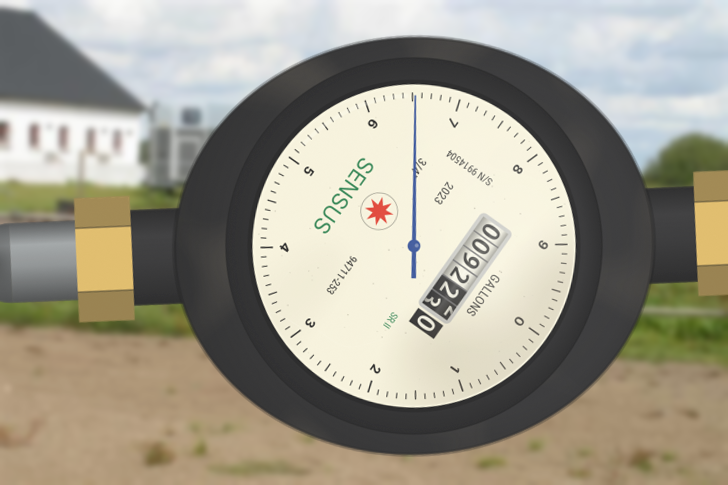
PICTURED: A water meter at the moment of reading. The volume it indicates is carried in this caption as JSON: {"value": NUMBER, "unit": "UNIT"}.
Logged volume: {"value": 92226.5, "unit": "gal"}
